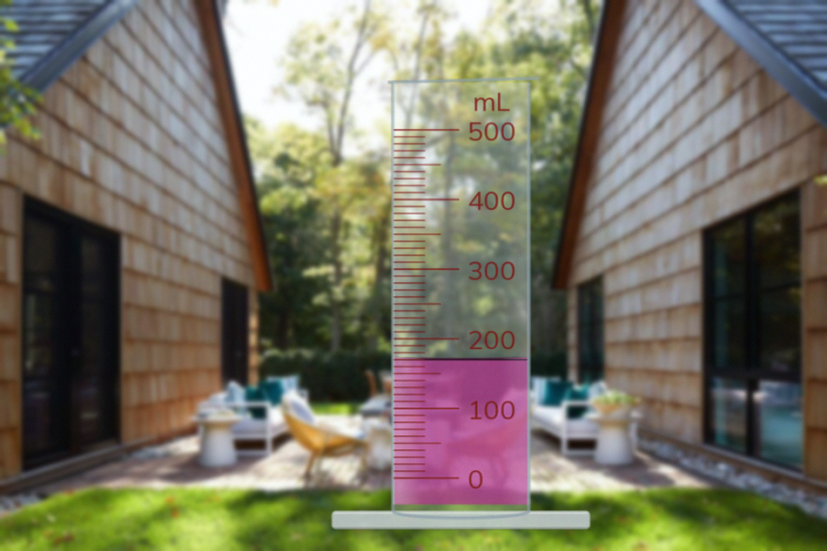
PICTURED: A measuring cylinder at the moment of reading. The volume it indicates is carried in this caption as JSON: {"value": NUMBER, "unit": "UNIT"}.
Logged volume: {"value": 170, "unit": "mL"}
